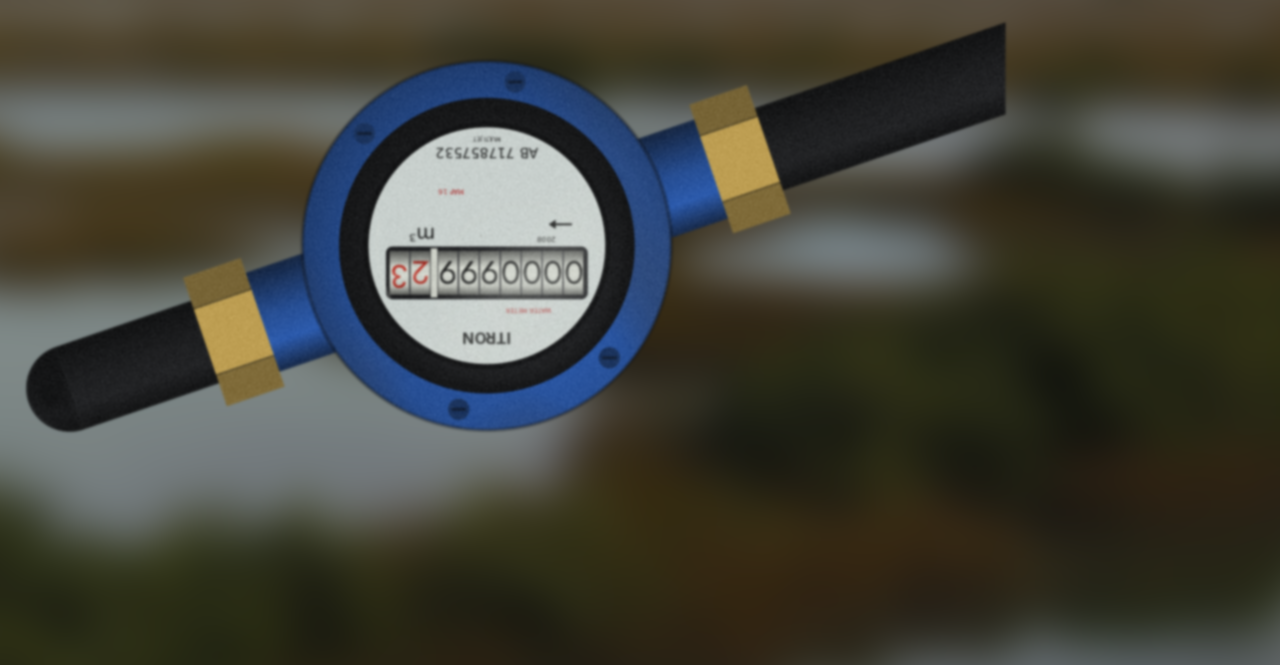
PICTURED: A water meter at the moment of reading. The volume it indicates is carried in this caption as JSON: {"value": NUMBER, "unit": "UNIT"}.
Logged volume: {"value": 999.23, "unit": "m³"}
